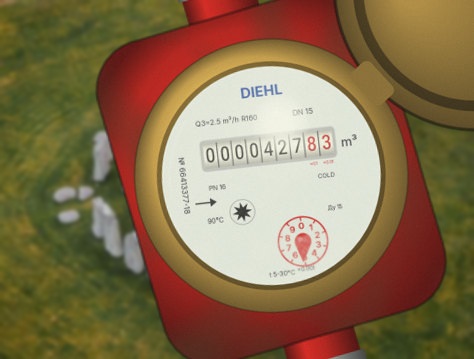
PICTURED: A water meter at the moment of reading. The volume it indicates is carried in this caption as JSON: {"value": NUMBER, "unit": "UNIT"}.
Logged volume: {"value": 427.835, "unit": "m³"}
